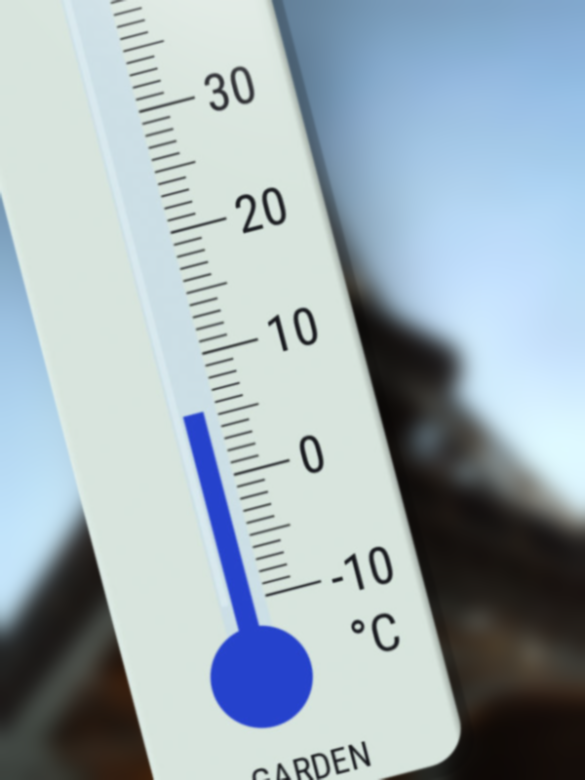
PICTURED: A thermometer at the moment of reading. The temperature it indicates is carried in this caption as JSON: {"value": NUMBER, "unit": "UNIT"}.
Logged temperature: {"value": 5.5, "unit": "°C"}
